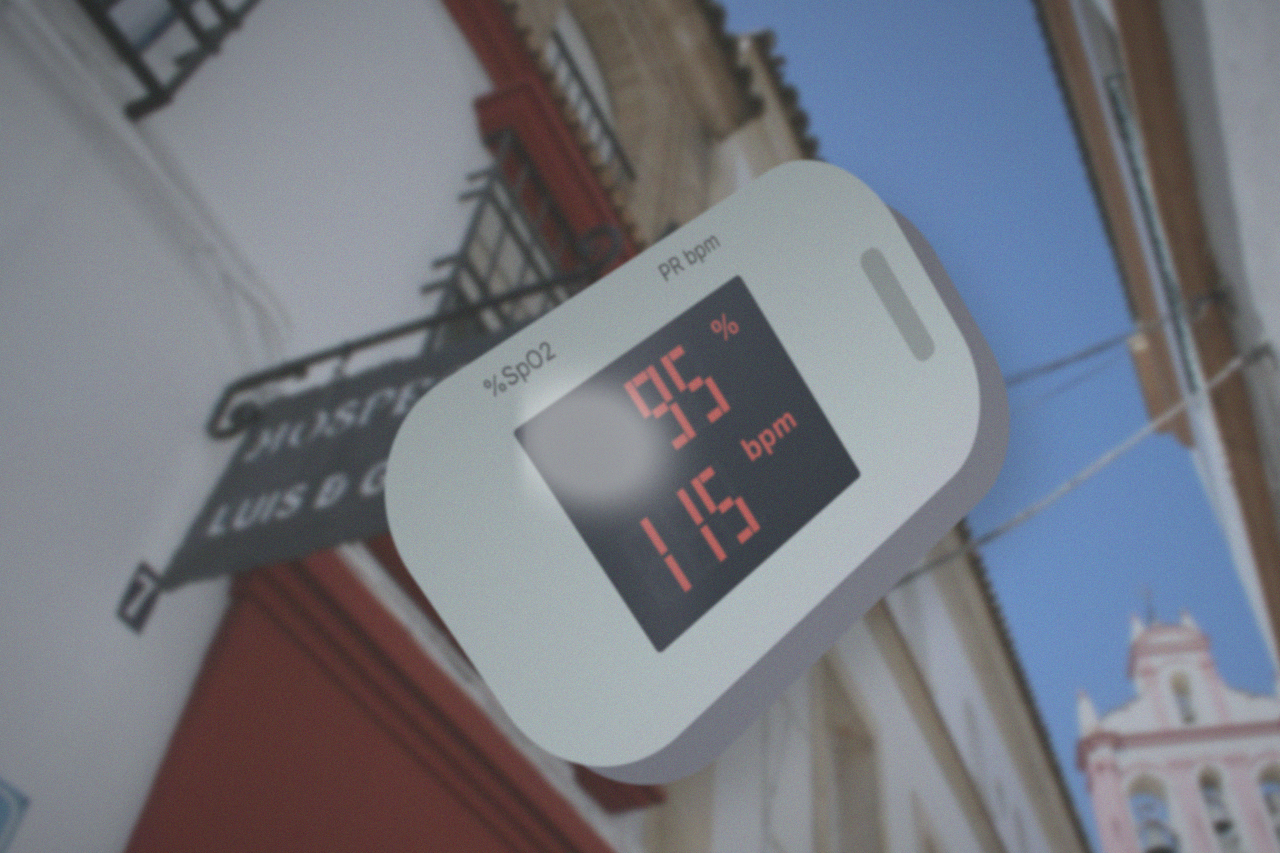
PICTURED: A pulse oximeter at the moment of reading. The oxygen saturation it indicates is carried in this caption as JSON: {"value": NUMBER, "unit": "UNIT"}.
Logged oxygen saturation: {"value": 95, "unit": "%"}
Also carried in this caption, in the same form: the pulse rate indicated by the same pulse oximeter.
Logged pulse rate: {"value": 115, "unit": "bpm"}
